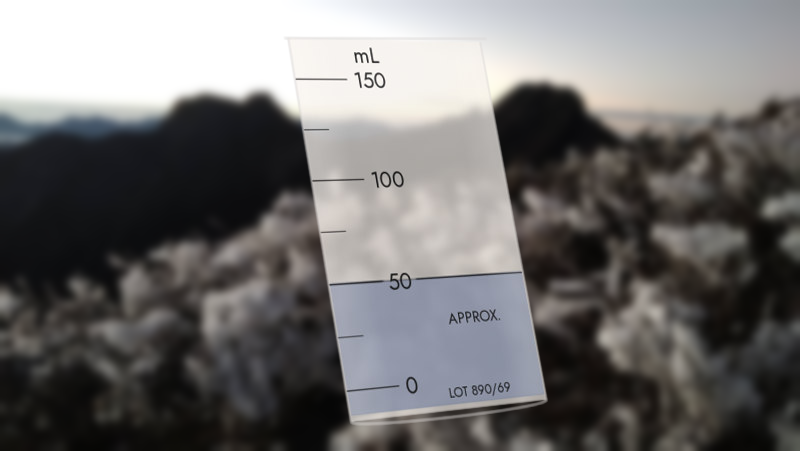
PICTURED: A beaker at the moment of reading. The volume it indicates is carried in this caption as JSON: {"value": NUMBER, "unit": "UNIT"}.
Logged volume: {"value": 50, "unit": "mL"}
